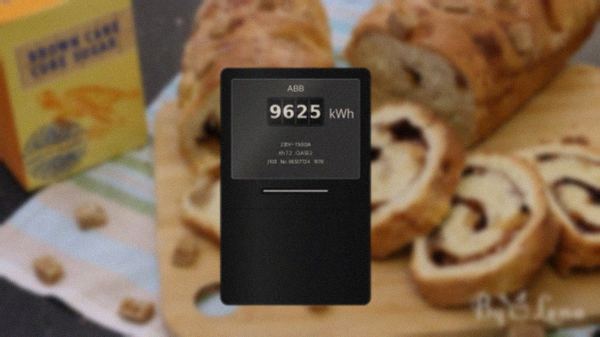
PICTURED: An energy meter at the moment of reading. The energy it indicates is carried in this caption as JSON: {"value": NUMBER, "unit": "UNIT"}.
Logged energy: {"value": 9625, "unit": "kWh"}
